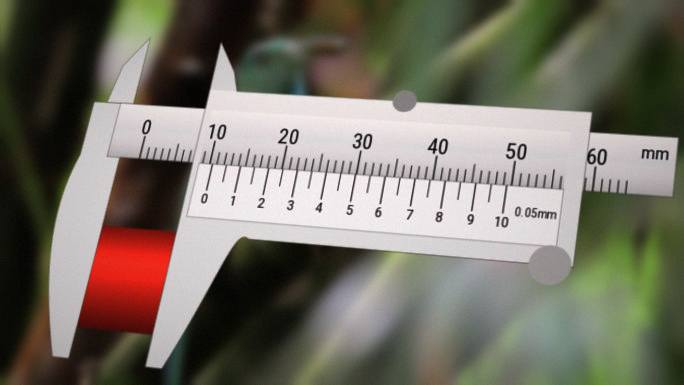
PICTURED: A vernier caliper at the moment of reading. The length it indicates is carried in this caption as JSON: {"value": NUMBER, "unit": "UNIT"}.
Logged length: {"value": 10.4, "unit": "mm"}
